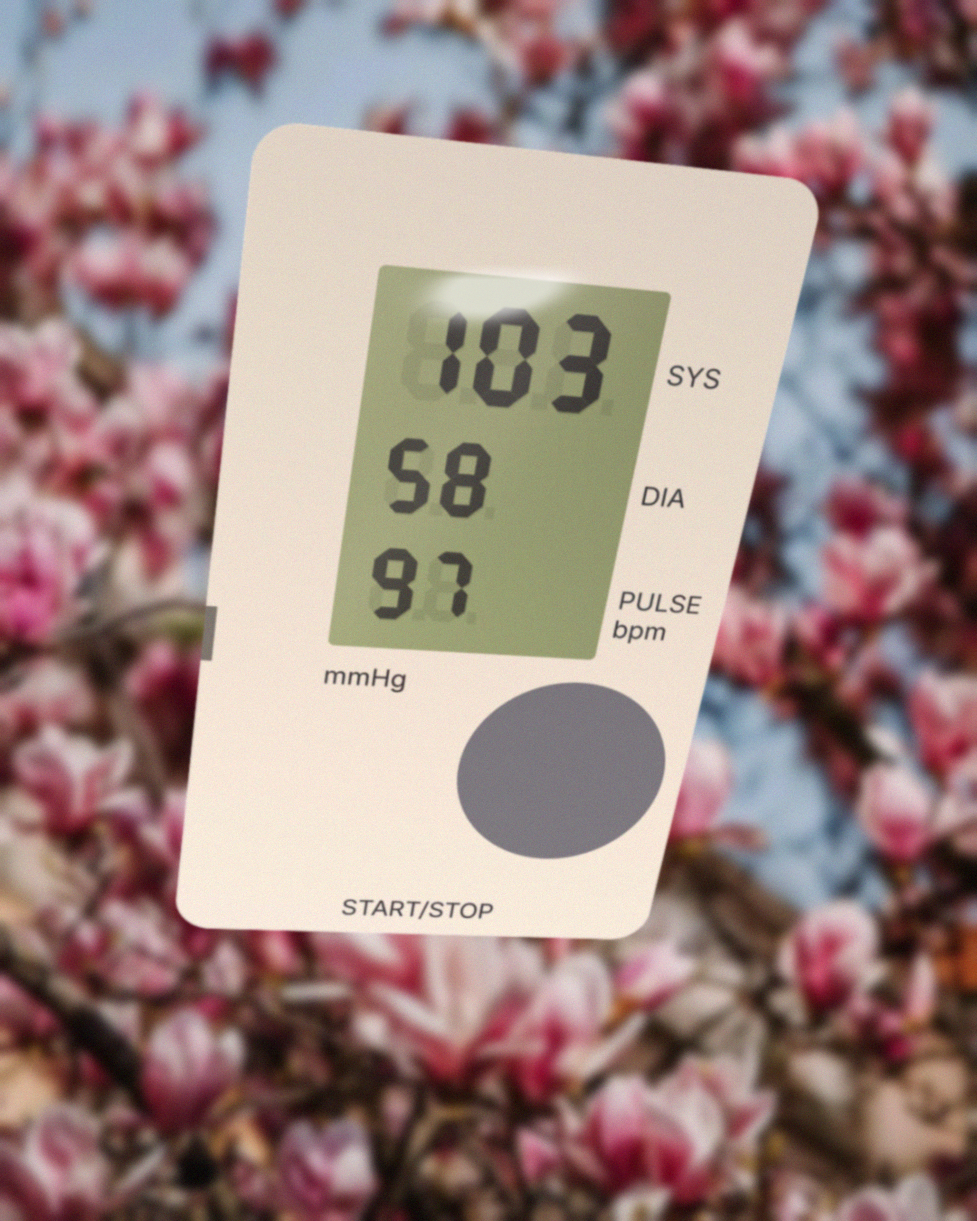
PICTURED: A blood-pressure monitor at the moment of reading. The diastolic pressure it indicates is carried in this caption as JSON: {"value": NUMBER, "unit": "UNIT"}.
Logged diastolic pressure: {"value": 58, "unit": "mmHg"}
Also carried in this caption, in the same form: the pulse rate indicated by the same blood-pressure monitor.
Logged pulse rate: {"value": 97, "unit": "bpm"}
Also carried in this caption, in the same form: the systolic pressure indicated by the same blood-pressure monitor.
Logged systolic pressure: {"value": 103, "unit": "mmHg"}
